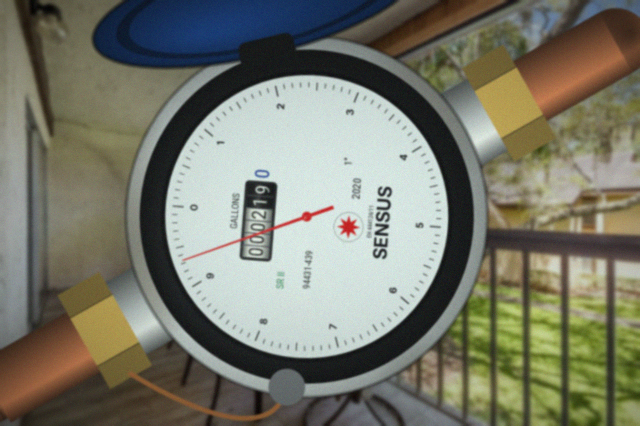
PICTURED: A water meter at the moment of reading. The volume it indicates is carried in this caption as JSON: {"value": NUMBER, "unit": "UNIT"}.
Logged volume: {"value": 2189.3, "unit": "gal"}
